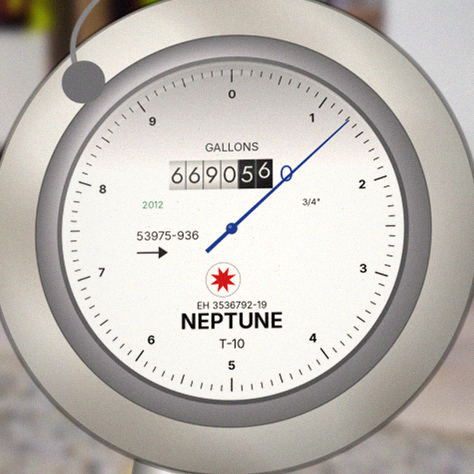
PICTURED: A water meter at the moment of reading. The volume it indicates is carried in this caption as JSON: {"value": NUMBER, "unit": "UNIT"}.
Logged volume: {"value": 6690561.3, "unit": "gal"}
